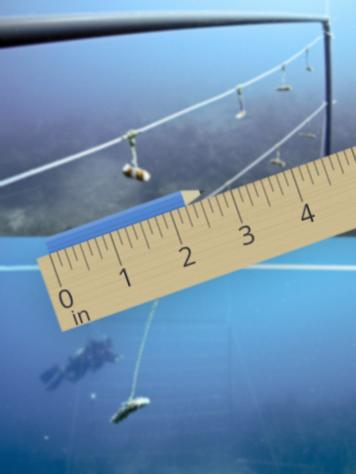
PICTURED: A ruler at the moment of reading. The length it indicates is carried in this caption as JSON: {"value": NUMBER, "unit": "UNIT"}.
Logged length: {"value": 2.625, "unit": "in"}
